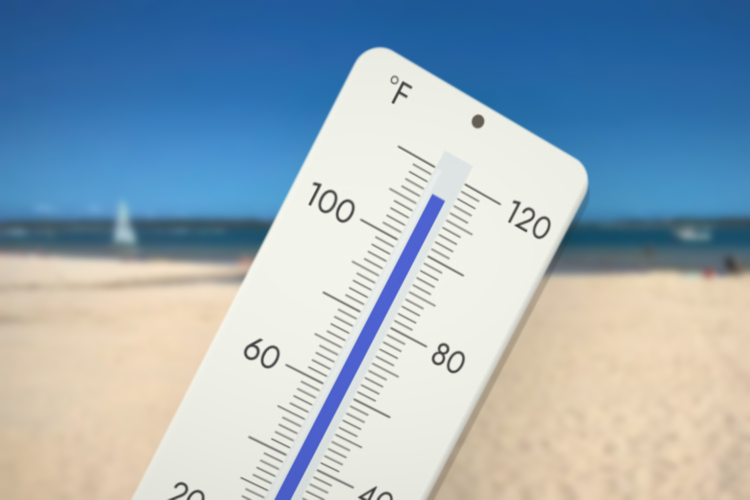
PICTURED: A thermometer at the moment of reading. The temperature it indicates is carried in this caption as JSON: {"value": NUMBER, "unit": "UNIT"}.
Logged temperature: {"value": 114, "unit": "°F"}
